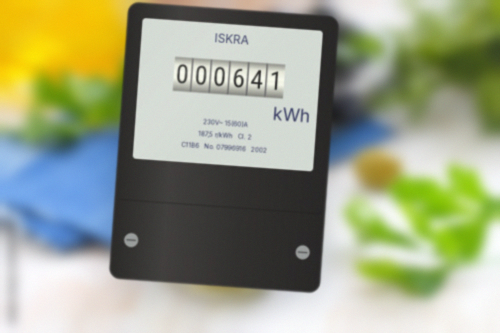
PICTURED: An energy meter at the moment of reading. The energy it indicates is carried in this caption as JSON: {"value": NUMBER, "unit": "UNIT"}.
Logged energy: {"value": 641, "unit": "kWh"}
